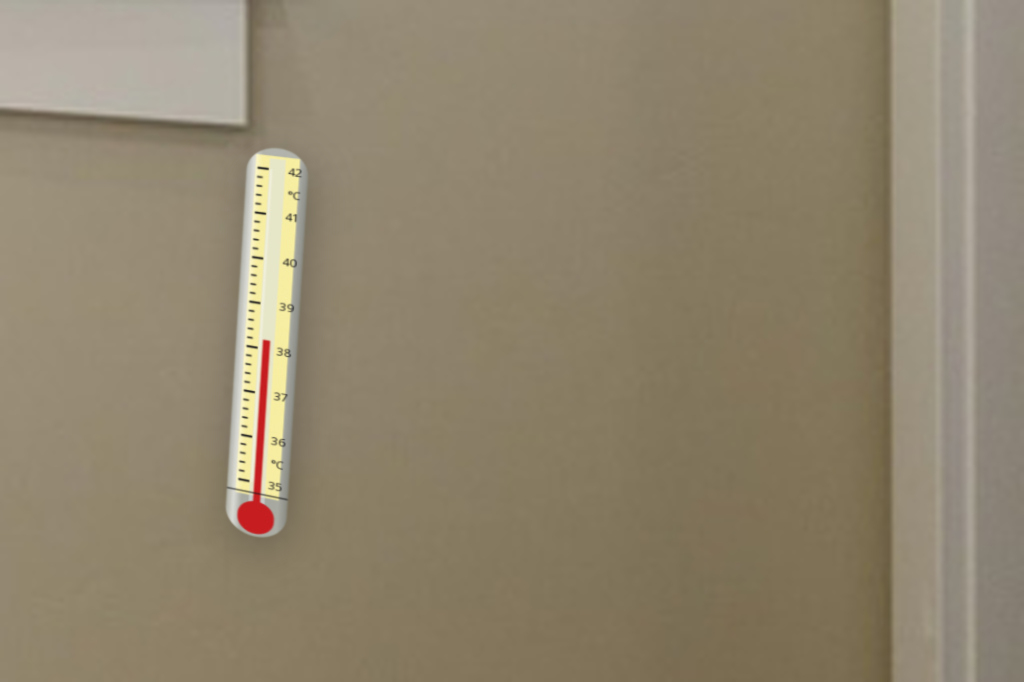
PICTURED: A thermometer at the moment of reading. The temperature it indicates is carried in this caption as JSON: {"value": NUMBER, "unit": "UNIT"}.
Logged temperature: {"value": 38.2, "unit": "°C"}
